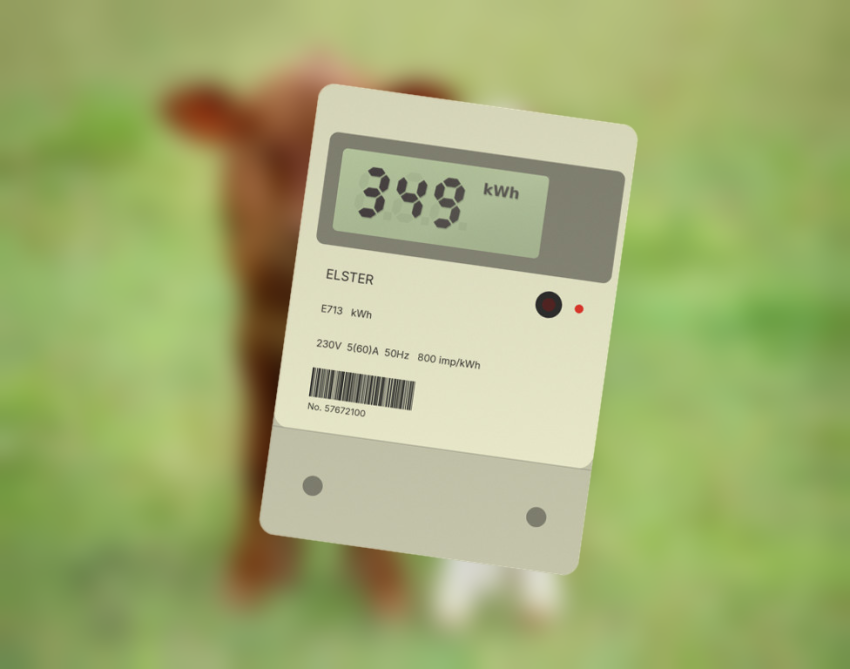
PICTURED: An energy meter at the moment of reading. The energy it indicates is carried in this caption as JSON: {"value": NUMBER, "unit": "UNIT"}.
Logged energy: {"value": 349, "unit": "kWh"}
